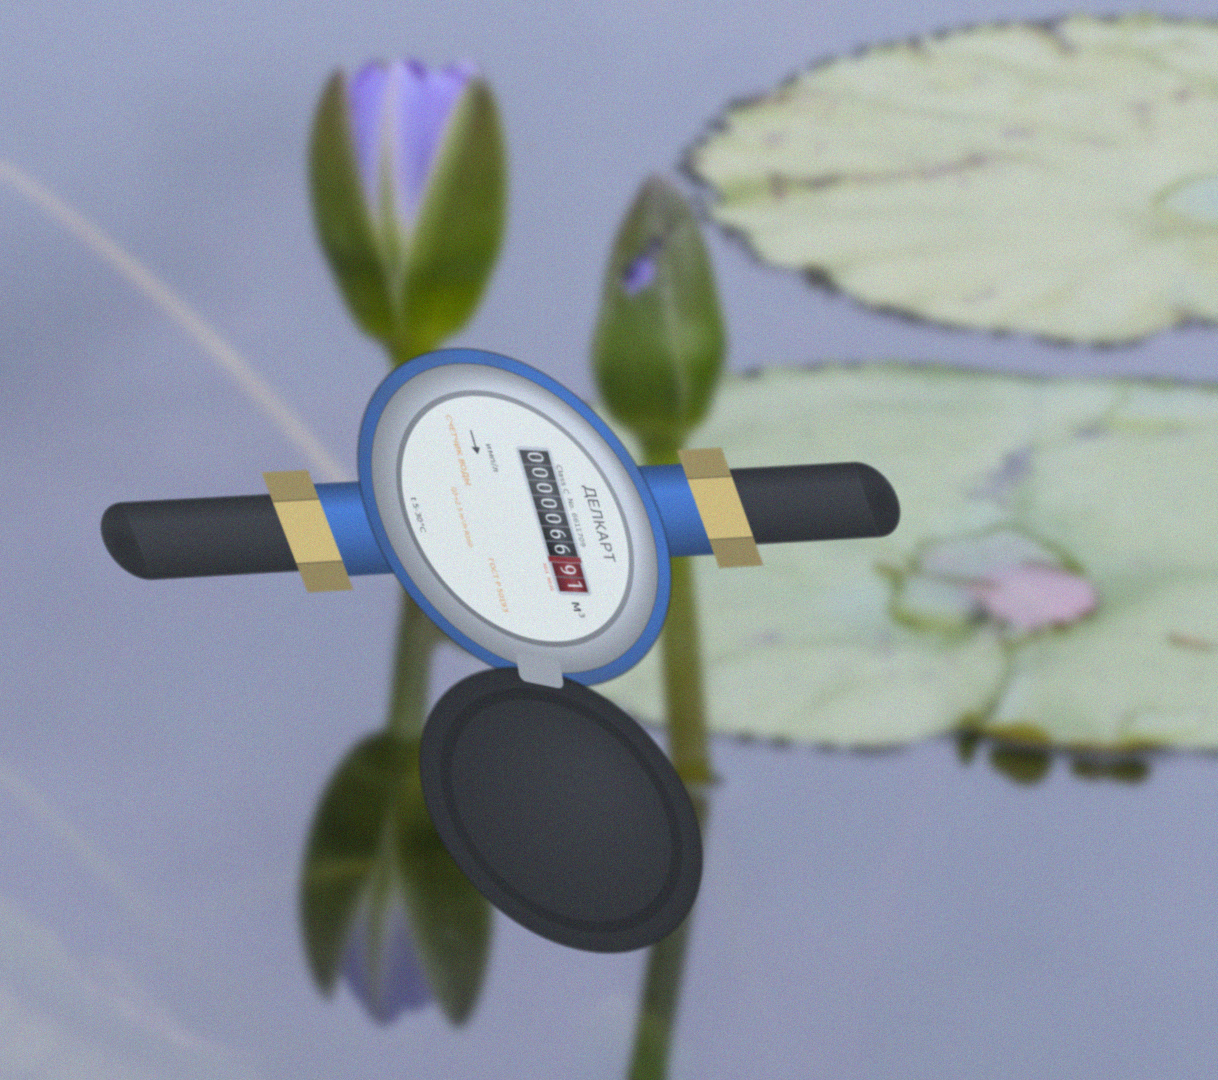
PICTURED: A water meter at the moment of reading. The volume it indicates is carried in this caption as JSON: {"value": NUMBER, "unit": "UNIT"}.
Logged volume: {"value": 66.91, "unit": "m³"}
